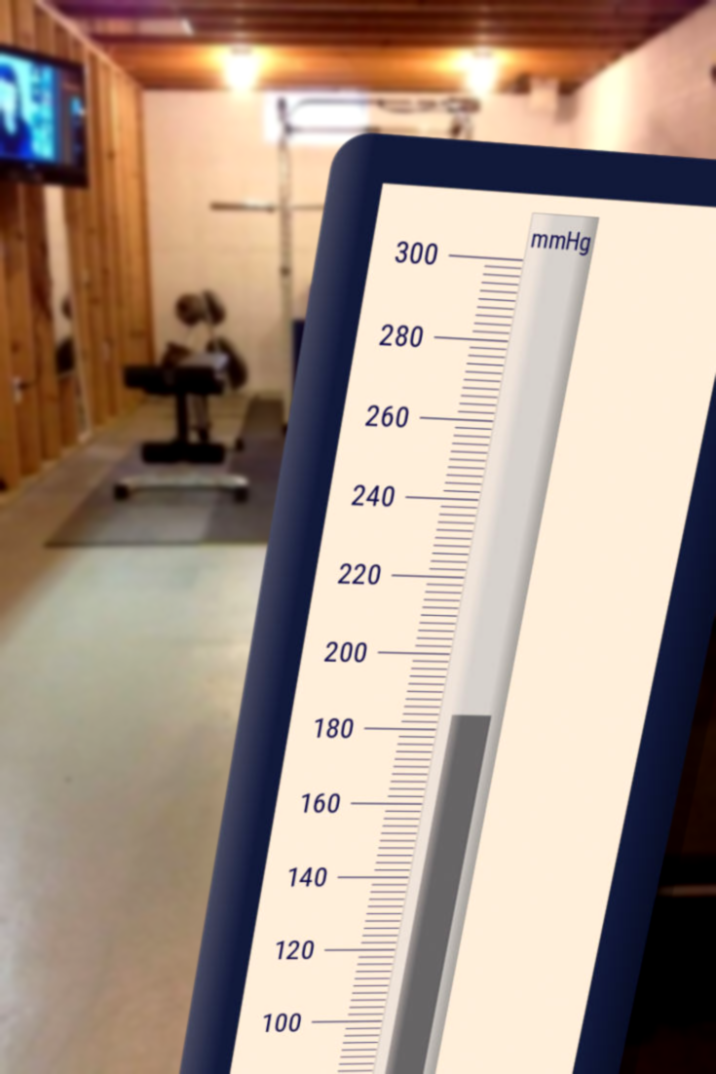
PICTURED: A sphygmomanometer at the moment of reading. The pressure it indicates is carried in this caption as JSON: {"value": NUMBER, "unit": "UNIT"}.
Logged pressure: {"value": 184, "unit": "mmHg"}
